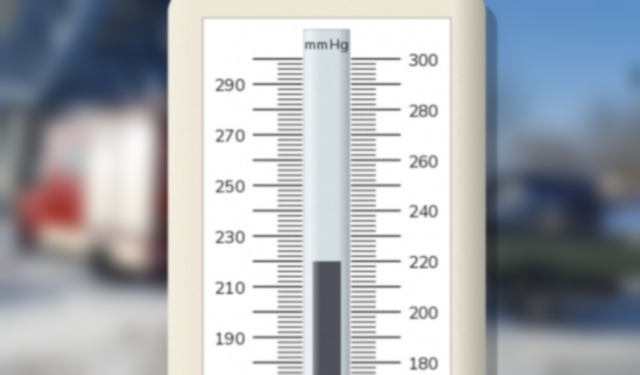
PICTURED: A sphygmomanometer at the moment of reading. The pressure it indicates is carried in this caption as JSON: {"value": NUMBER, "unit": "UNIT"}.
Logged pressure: {"value": 220, "unit": "mmHg"}
